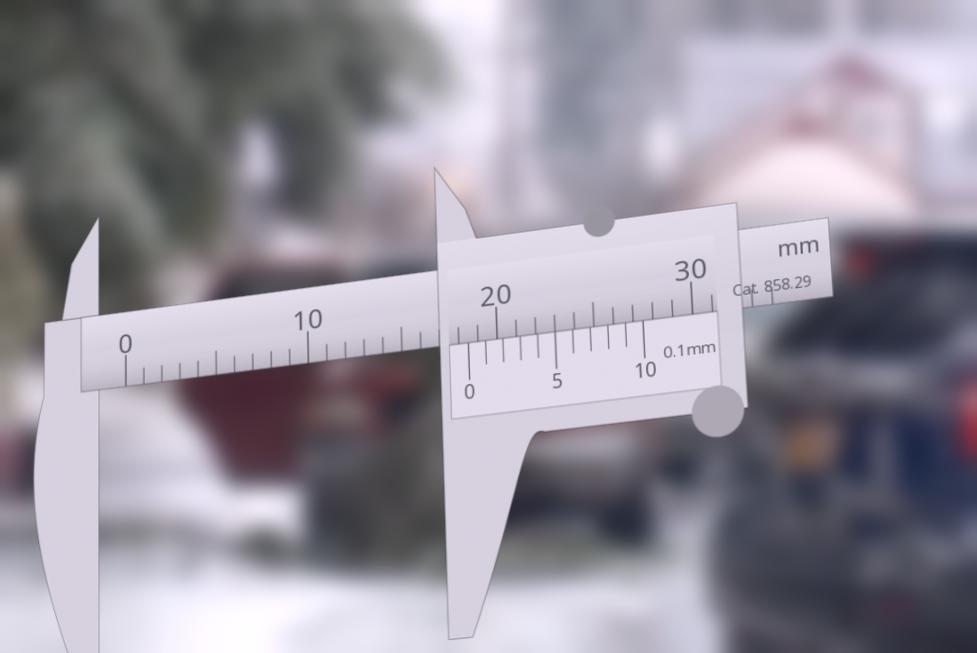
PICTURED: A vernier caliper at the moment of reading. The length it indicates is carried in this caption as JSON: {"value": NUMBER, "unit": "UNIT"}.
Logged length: {"value": 18.5, "unit": "mm"}
